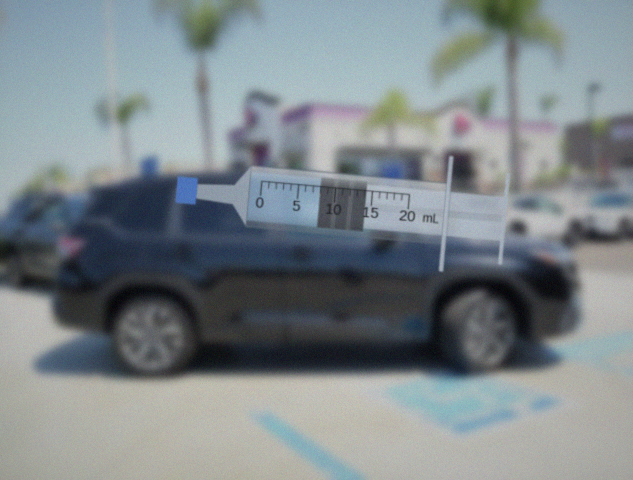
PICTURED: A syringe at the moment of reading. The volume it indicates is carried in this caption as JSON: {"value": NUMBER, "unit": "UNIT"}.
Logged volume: {"value": 8, "unit": "mL"}
